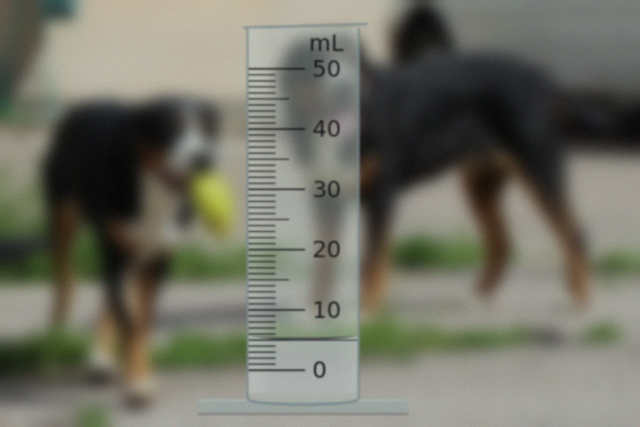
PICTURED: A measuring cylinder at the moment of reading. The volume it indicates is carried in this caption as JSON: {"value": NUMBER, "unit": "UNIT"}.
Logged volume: {"value": 5, "unit": "mL"}
